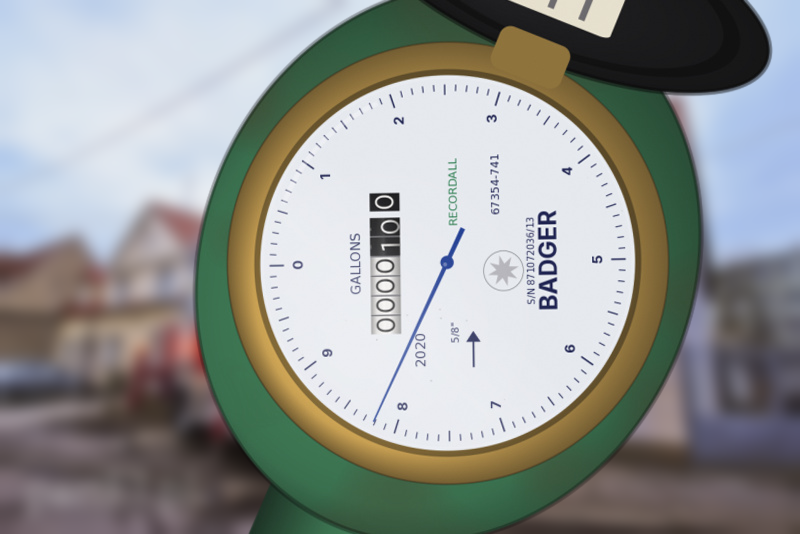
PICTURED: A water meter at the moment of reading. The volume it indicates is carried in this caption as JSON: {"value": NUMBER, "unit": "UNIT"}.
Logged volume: {"value": 98.2, "unit": "gal"}
